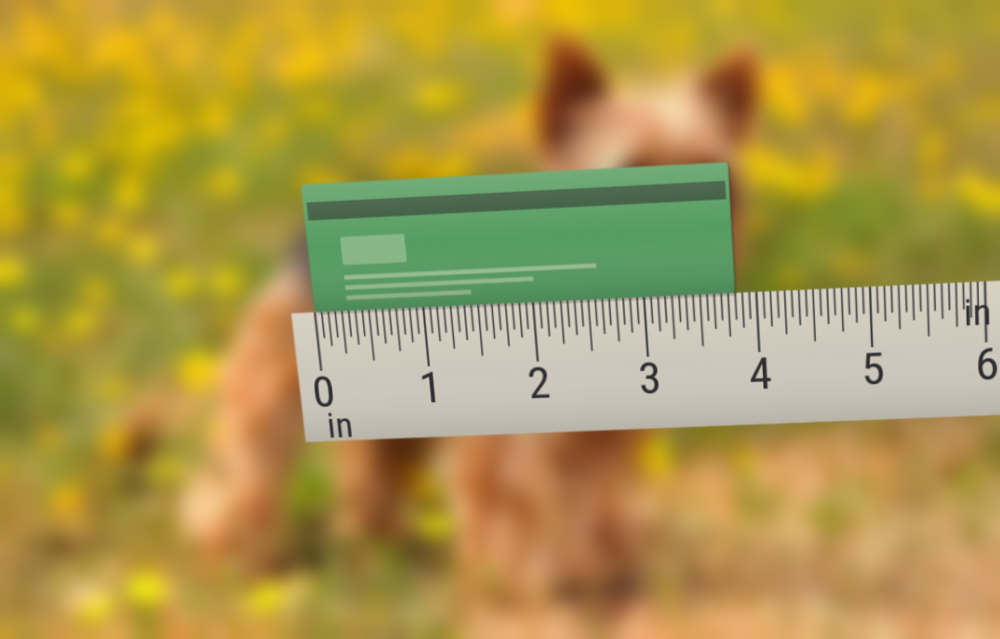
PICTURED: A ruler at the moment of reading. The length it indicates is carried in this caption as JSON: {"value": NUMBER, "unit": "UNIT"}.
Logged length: {"value": 3.8125, "unit": "in"}
